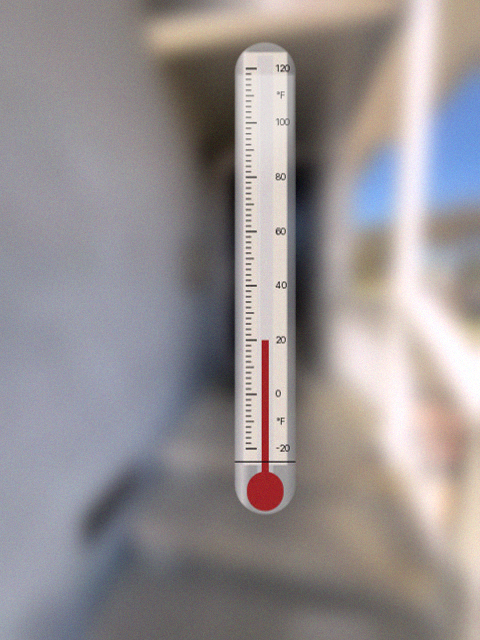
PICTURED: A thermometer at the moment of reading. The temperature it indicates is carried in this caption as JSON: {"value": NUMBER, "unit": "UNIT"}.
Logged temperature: {"value": 20, "unit": "°F"}
